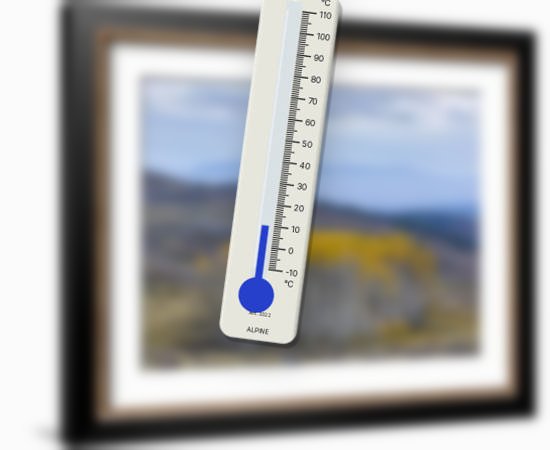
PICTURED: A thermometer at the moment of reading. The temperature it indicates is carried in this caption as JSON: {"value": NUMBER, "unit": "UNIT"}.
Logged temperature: {"value": 10, "unit": "°C"}
